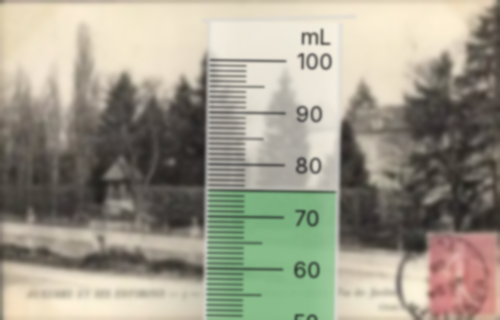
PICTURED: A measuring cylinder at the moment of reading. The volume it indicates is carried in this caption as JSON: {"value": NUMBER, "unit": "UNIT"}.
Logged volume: {"value": 75, "unit": "mL"}
